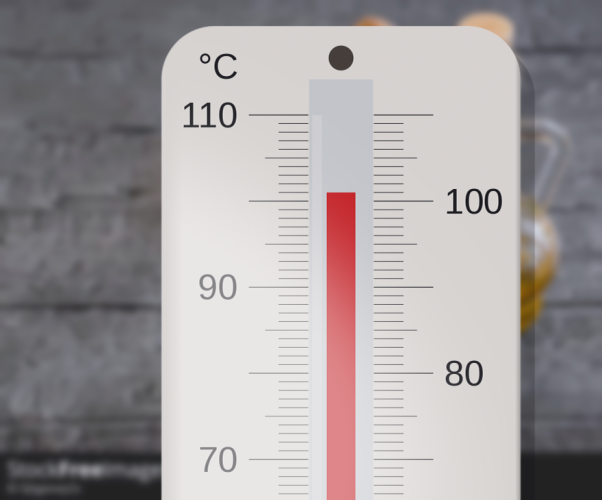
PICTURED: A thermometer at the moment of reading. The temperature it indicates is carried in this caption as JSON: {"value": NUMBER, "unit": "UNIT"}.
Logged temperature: {"value": 101, "unit": "°C"}
